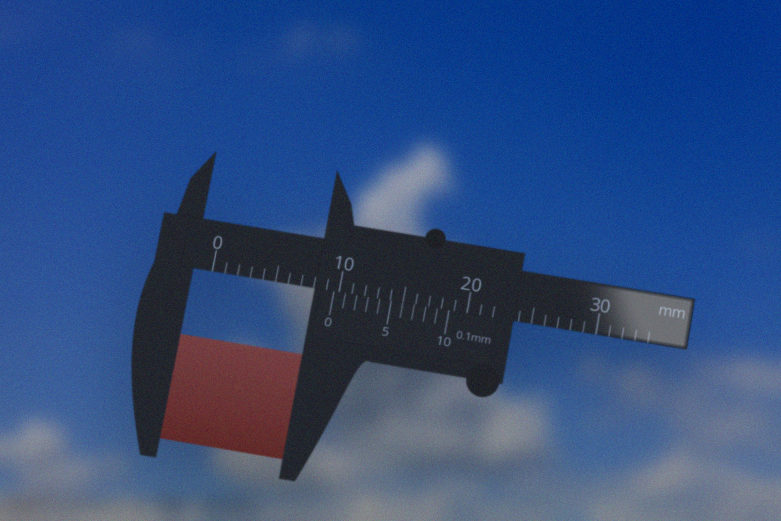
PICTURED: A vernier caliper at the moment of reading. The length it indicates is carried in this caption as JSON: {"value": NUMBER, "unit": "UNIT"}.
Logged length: {"value": 9.6, "unit": "mm"}
